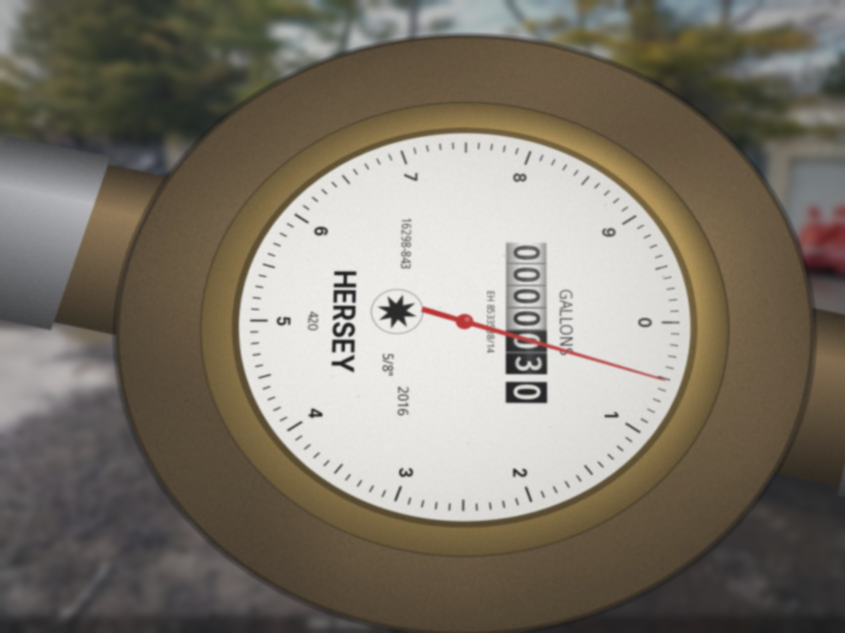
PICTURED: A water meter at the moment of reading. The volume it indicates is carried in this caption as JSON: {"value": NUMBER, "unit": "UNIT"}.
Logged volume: {"value": 30.5, "unit": "gal"}
